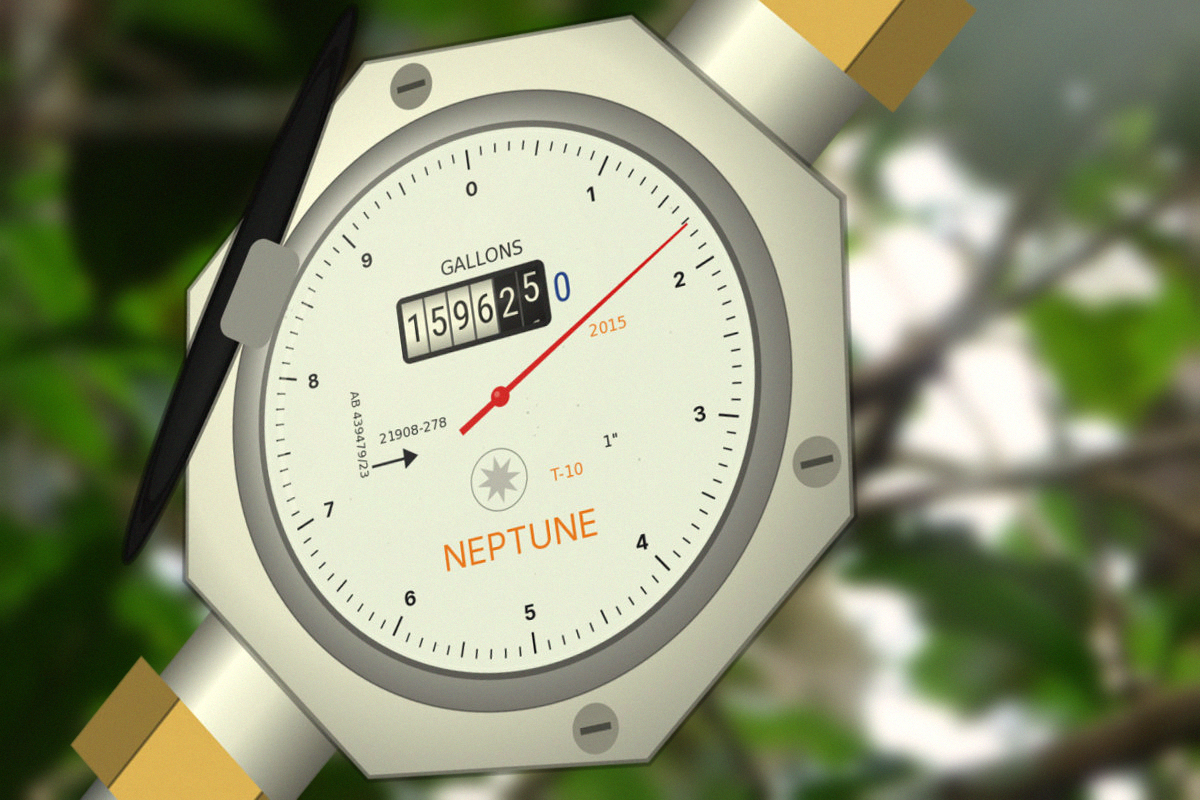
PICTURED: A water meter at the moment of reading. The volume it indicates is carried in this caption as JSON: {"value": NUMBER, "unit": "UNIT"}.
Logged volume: {"value": 1596251.7, "unit": "gal"}
